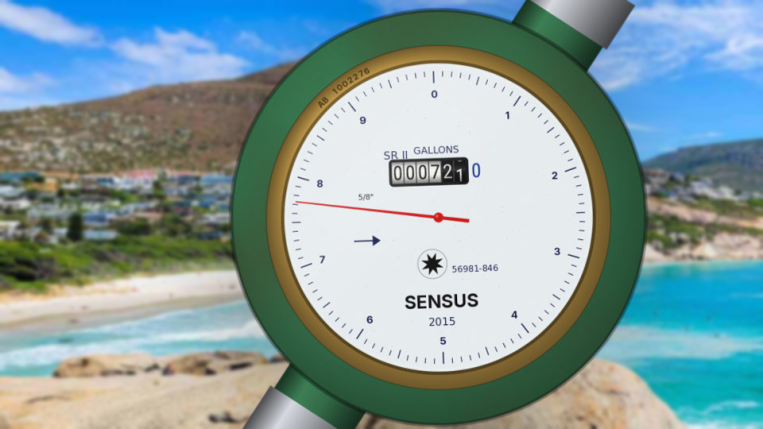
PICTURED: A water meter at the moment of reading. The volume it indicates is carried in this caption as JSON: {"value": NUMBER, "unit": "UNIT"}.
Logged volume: {"value": 7207.7, "unit": "gal"}
